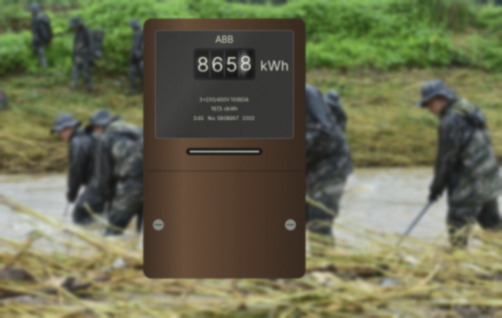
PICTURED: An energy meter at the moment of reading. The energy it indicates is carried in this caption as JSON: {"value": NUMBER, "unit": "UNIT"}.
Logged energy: {"value": 8658, "unit": "kWh"}
